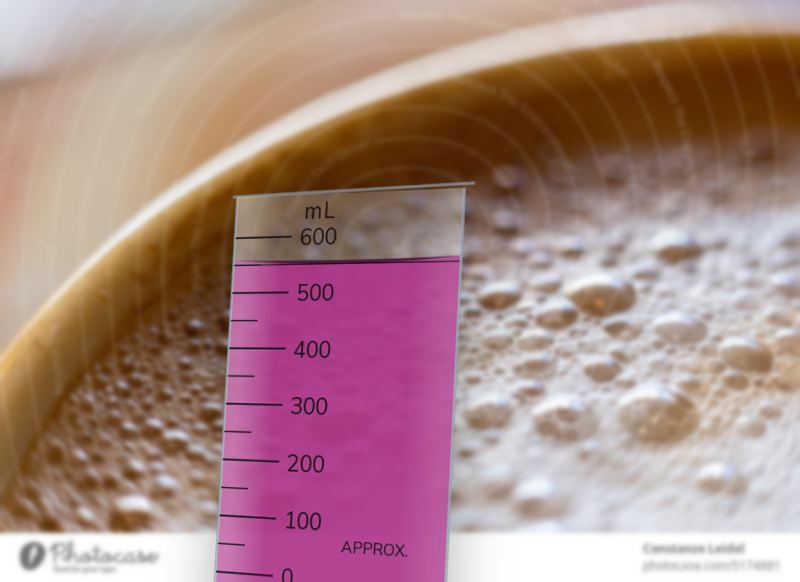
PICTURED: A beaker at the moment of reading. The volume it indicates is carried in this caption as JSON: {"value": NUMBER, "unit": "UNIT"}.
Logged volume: {"value": 550, "unit": "mL"}
